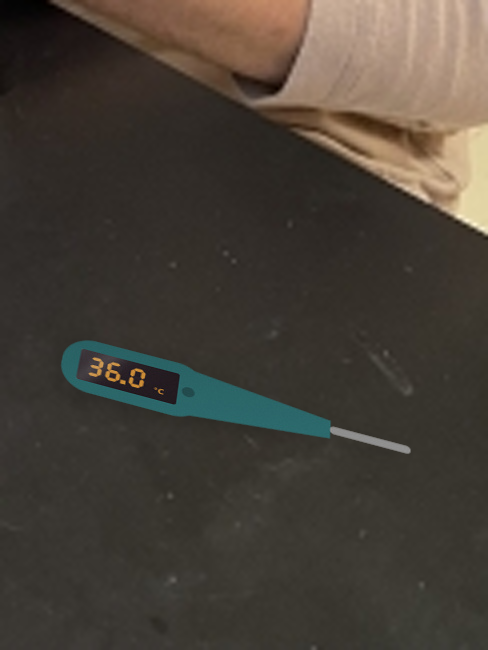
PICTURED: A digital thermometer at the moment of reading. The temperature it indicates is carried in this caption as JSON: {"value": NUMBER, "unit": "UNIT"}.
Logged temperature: {"value": 36.0, "unit": "°C"}
